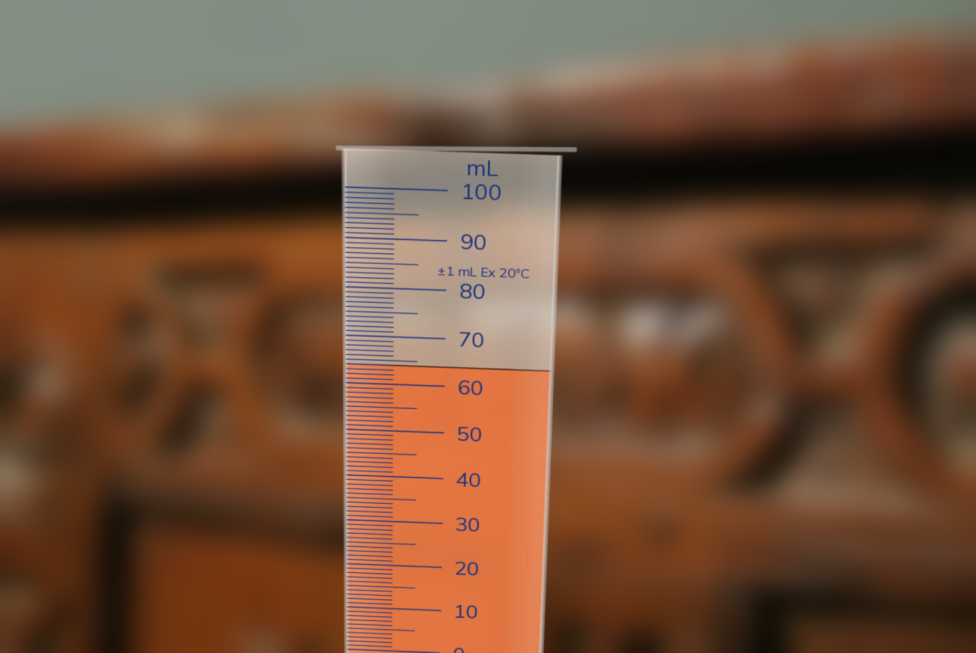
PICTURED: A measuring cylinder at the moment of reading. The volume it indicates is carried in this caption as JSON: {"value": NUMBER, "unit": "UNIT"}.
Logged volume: {"value": 64, "unit": "mL"}
